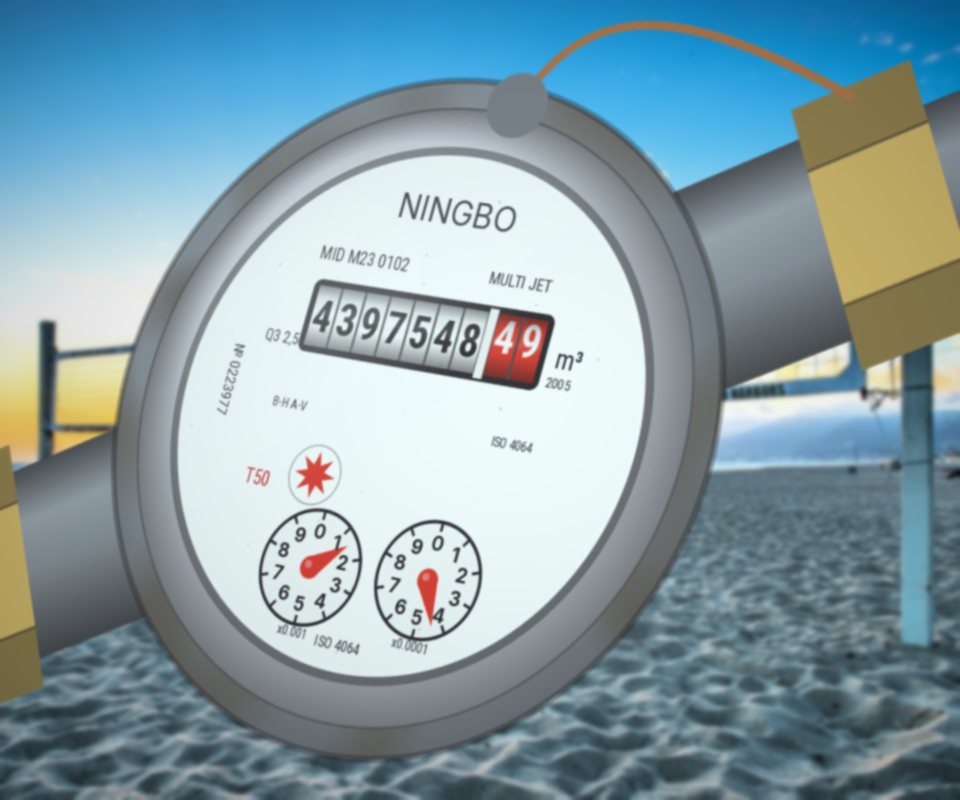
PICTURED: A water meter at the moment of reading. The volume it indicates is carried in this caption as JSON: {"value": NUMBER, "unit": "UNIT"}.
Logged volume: {"value": 4397548.4914, "unit": "m³"}
